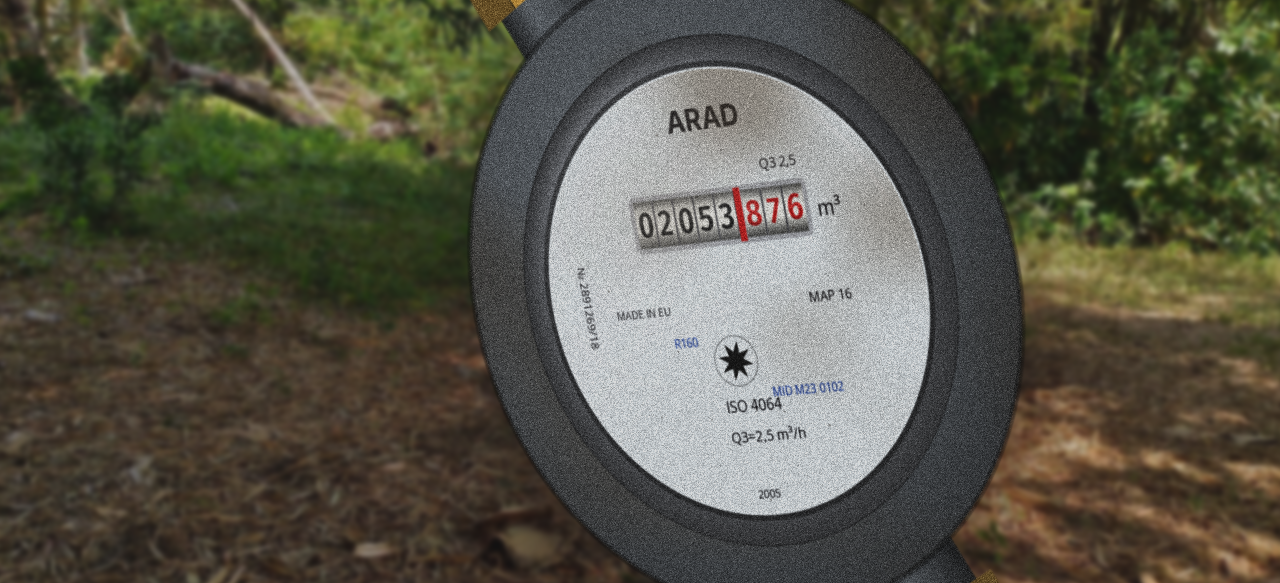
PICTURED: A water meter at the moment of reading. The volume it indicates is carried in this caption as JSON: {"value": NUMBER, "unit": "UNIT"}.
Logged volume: {"value": 2053.876, "unit": "m³"}
